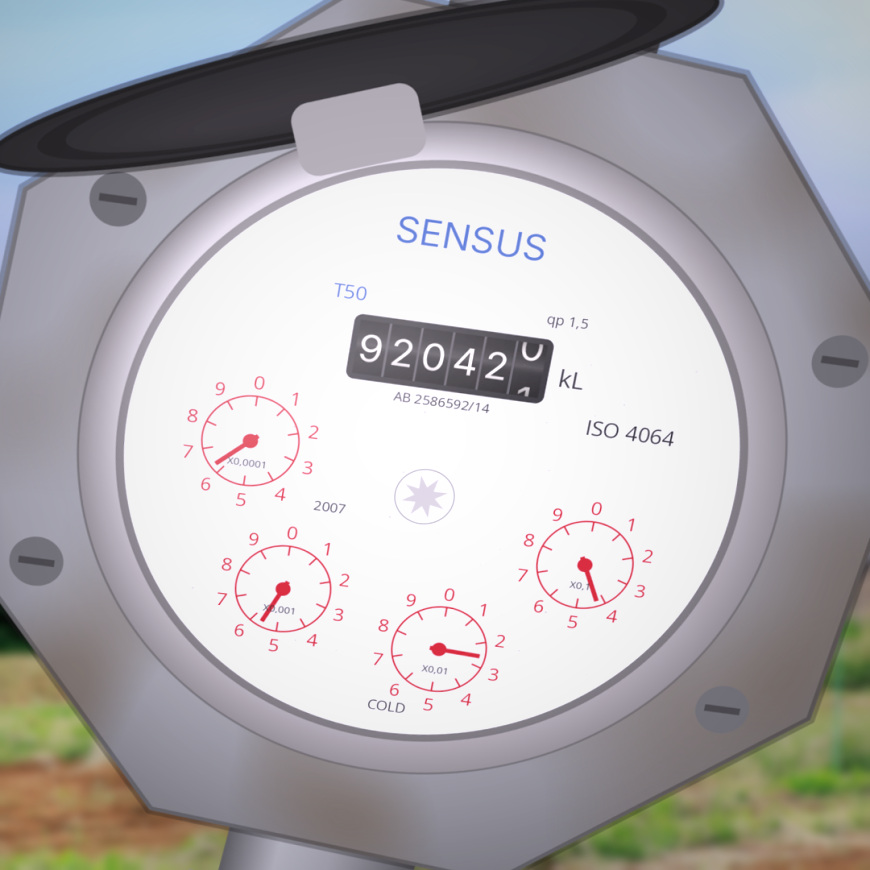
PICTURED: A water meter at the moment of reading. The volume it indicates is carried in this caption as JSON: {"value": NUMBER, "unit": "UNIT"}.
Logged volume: {"value": 920420.4256, "unit": "kL"}
